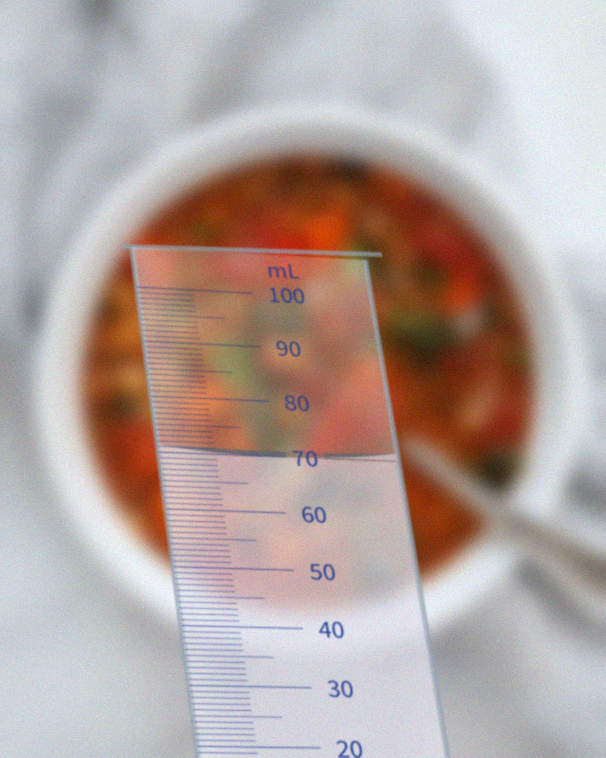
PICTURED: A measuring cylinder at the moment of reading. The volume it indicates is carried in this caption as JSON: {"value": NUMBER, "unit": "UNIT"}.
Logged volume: {"value": 70, "unit": "mL"}
